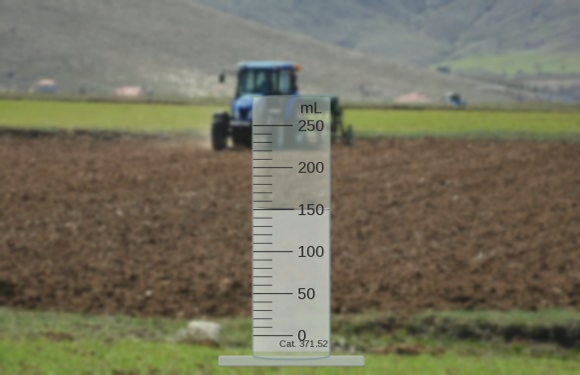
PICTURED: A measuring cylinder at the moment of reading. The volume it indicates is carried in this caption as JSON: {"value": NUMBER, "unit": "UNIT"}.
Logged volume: {"value": 150, "unit": "mL"}
